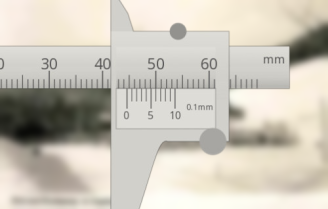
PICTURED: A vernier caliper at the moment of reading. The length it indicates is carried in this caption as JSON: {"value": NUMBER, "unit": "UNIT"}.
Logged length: {"value": 44.6, "unit": "mm"}
